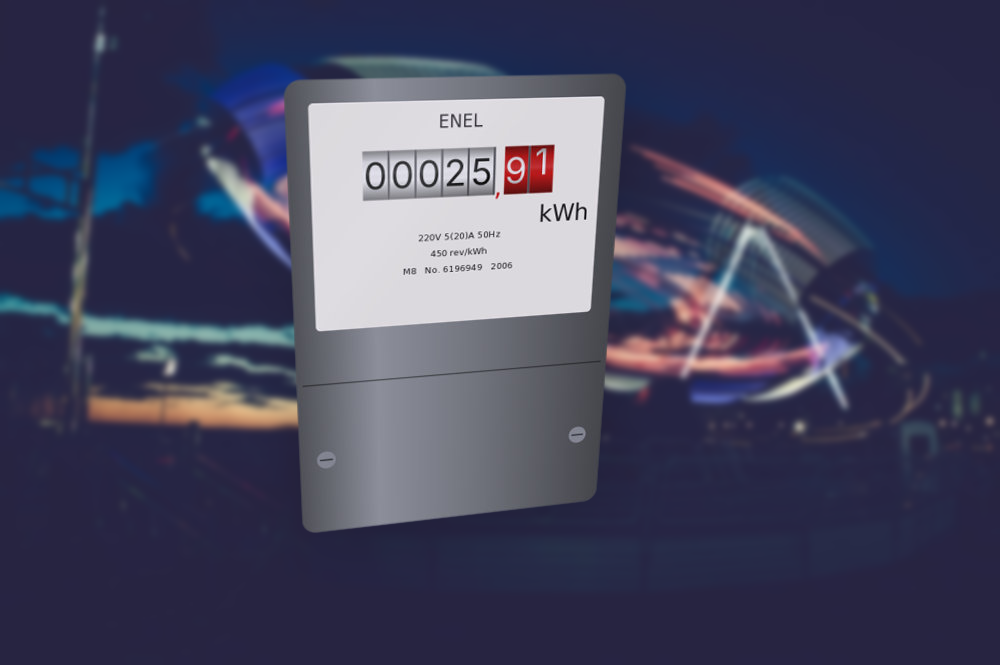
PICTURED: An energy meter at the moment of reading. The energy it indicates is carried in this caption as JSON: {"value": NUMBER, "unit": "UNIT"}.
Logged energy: {"value": 25.91, "unit": "kWh"}
